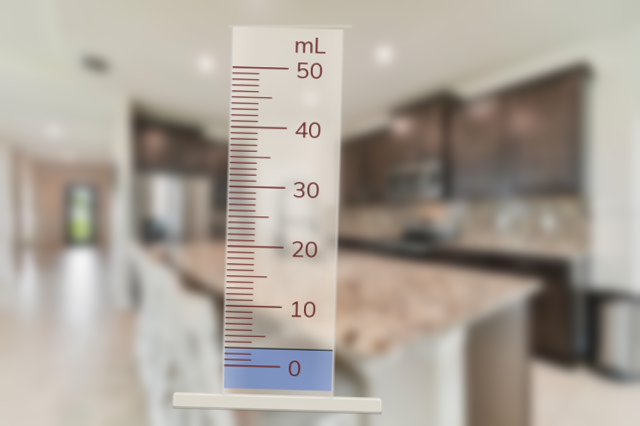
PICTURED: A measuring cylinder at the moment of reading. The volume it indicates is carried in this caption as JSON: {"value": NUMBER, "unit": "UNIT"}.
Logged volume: {"value": 3, "unit": "mL"}
